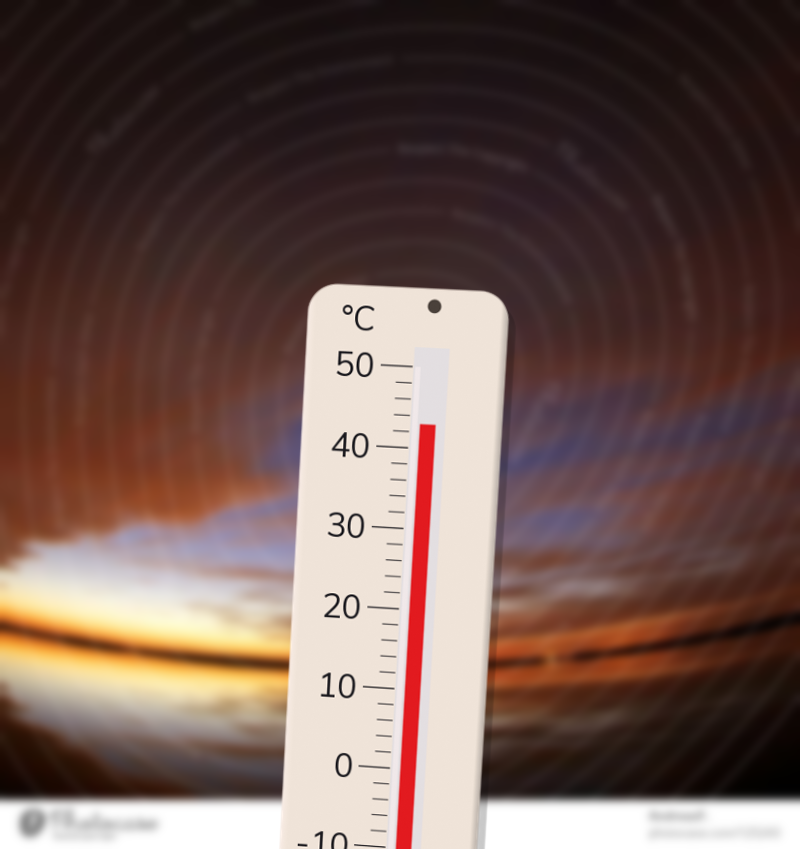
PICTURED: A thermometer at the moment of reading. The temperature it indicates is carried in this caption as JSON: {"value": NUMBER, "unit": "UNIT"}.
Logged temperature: {"value": 43, "unit": "°C"}
